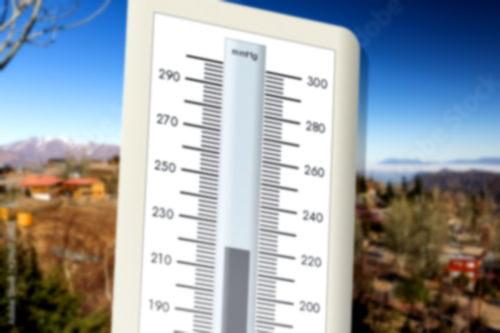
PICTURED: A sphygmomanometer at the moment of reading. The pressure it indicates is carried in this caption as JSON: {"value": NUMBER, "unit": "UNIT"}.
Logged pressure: {"value": 220, "unit": "mmHg"}
